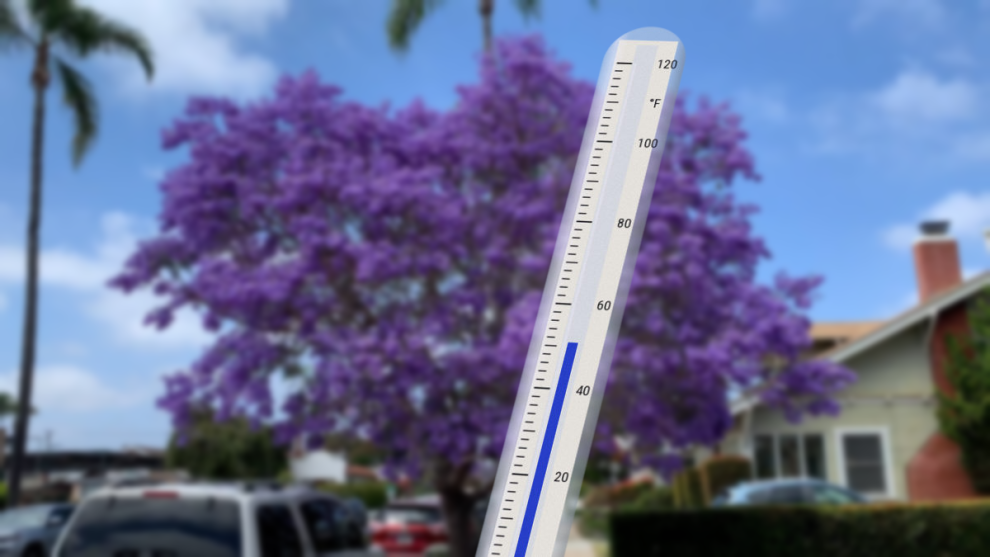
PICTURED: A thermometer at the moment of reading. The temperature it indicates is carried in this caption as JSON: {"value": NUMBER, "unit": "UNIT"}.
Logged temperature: {"value": 51, "unit": "°F"}
